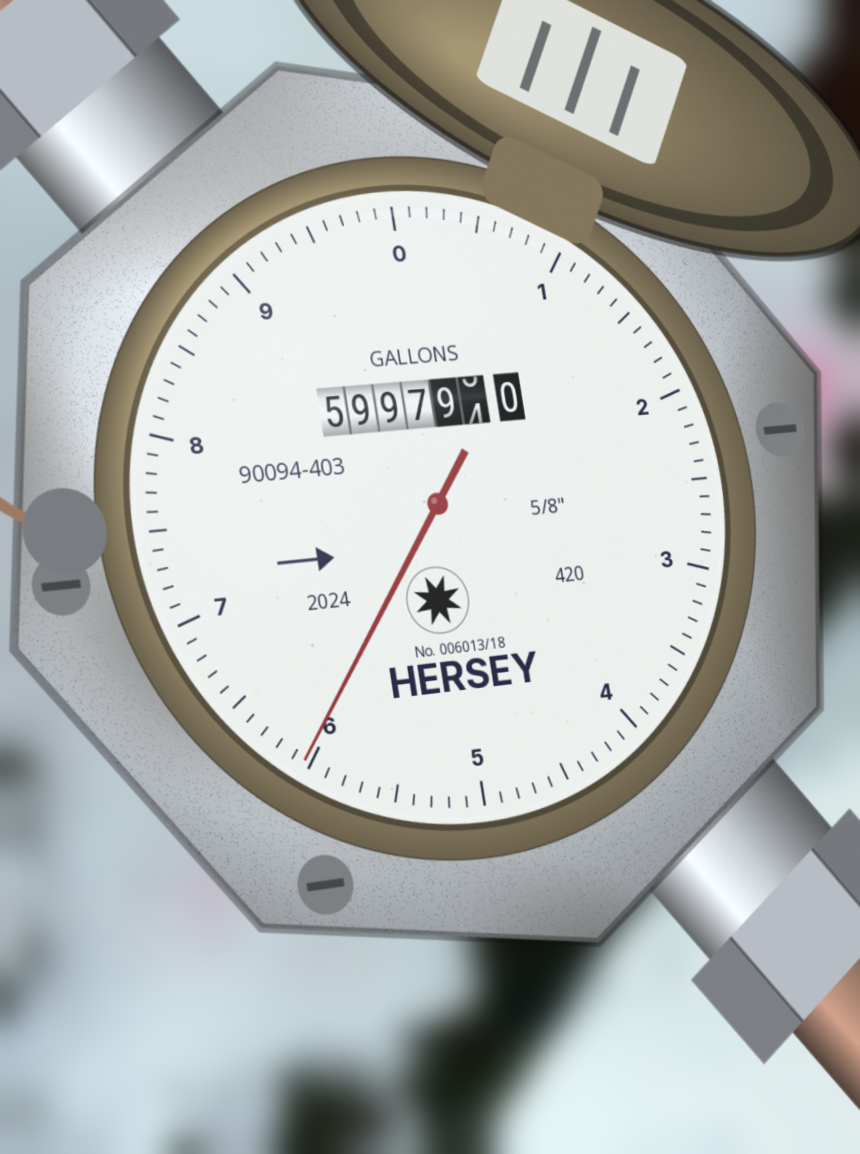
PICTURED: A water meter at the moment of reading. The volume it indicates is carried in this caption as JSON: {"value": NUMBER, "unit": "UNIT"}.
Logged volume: {"value": 5997936.0, "unit": "gal"}
